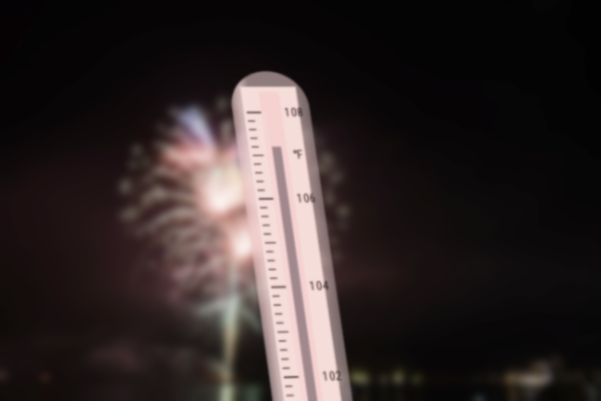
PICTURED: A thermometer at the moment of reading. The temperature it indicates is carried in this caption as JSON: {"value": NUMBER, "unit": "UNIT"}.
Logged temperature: {"value": 107.2, "unit": "°F"}
